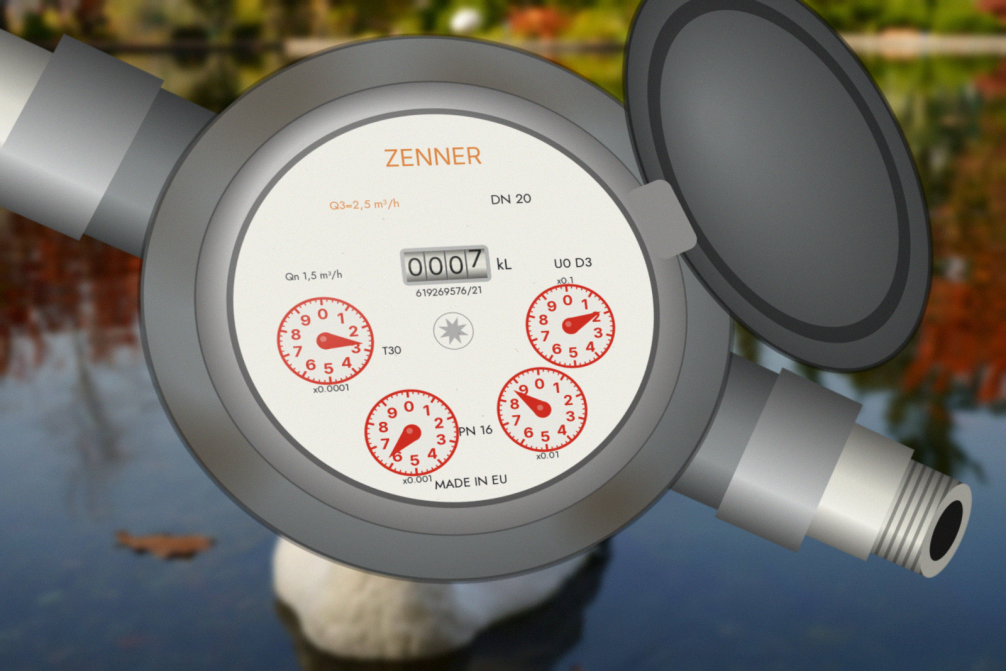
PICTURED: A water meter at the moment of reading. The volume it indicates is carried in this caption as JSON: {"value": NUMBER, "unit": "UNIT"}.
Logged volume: {"value": 7.1862, "unit": "kL"}
